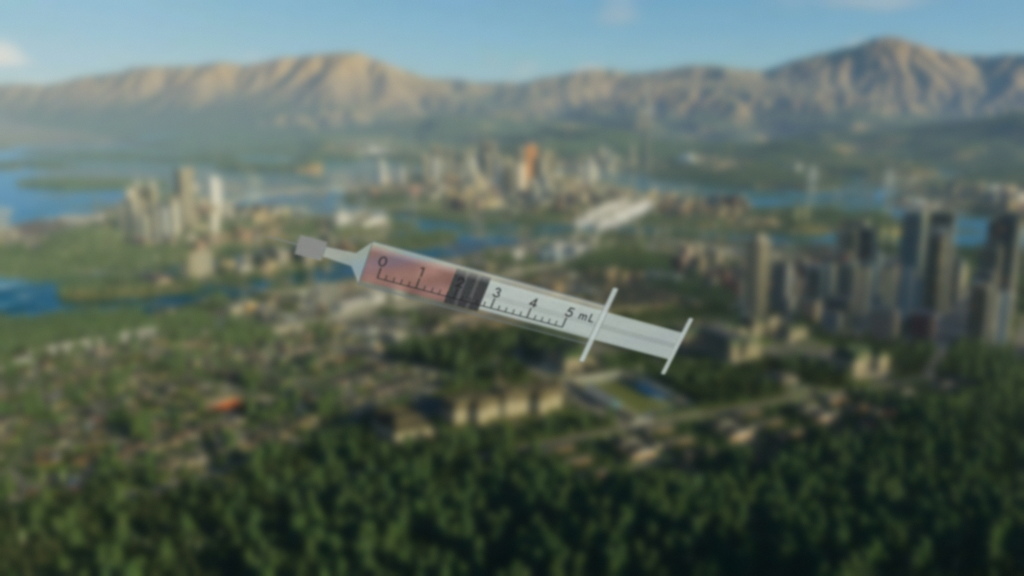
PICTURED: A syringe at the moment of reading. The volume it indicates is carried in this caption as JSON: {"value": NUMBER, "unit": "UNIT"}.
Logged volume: {"value": 1.8, "unit": "mL"}
